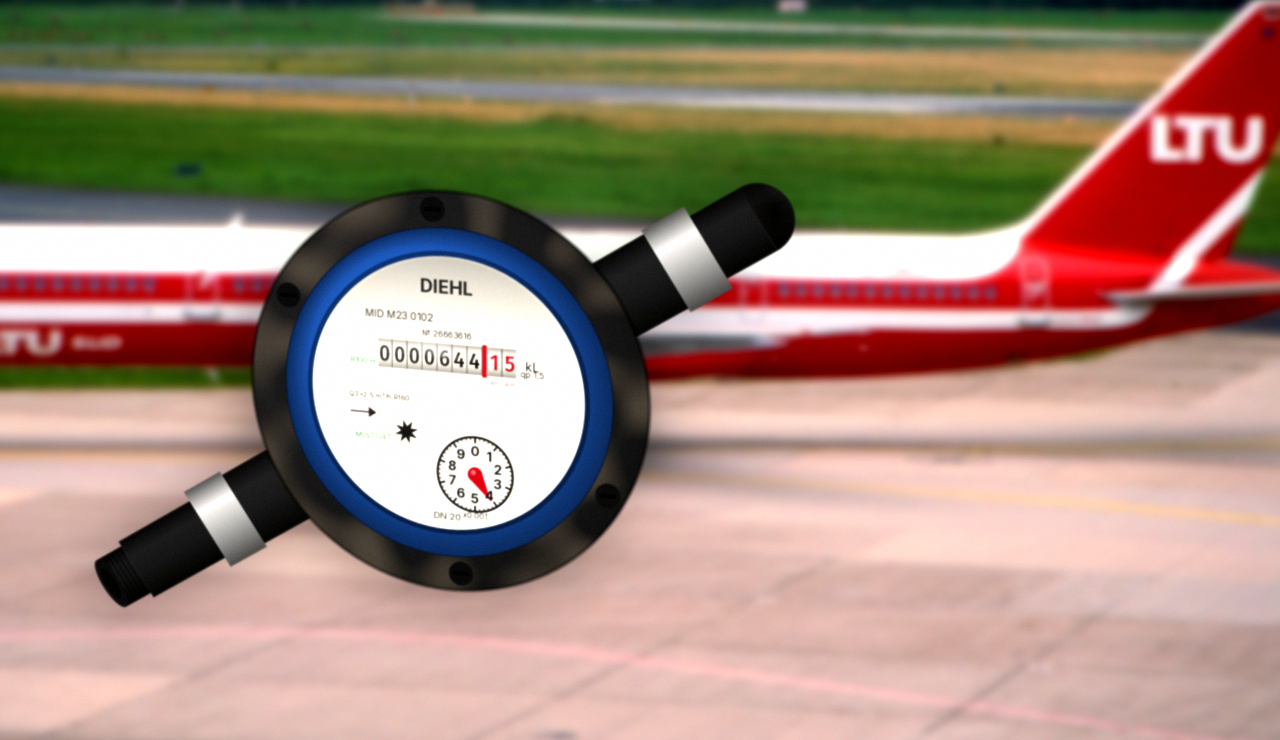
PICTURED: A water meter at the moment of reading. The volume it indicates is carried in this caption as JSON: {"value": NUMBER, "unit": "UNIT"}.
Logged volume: {"value": 644.154, "unit": "kL"}
